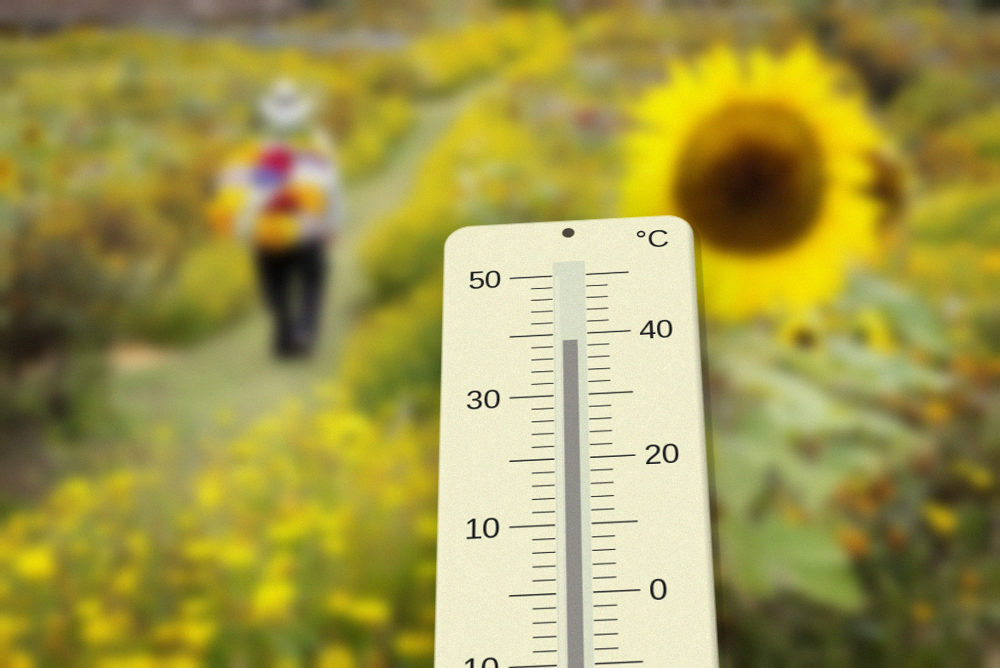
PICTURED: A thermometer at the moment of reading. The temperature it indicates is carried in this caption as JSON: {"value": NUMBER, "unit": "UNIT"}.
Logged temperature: {"value": 39, "unit": "°C"}
